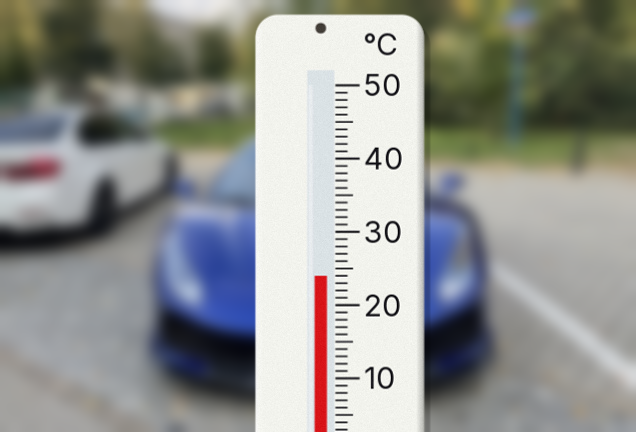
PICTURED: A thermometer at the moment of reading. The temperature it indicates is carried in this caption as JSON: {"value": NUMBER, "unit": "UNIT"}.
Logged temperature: {"value": 24, "unit": "°C"}
